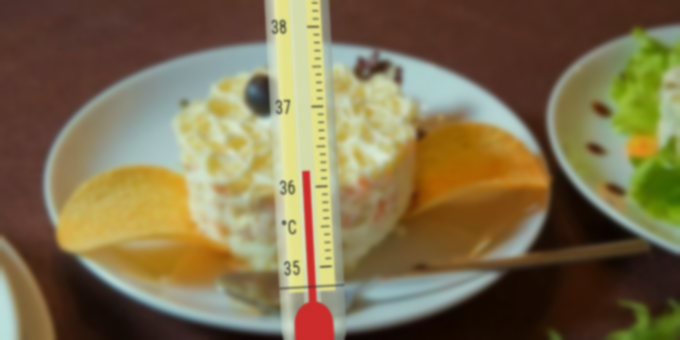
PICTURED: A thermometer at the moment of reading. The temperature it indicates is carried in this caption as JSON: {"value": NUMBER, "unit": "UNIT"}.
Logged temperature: {"value": 36.2, "unit": "°C"}
